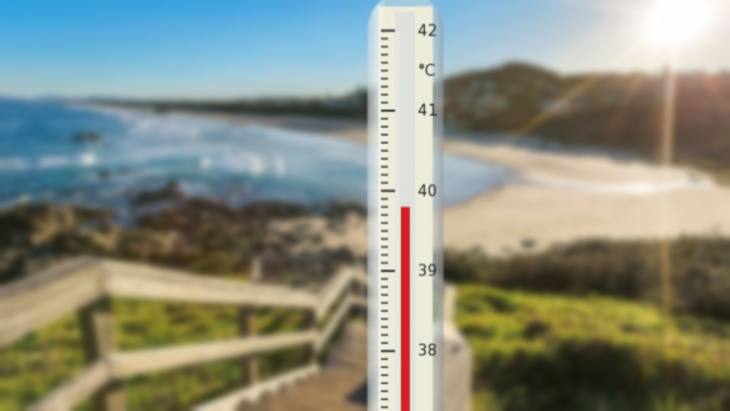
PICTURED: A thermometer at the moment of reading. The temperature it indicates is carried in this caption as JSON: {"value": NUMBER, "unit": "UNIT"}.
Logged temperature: {"value": 39.8, "unit": "°C"}
